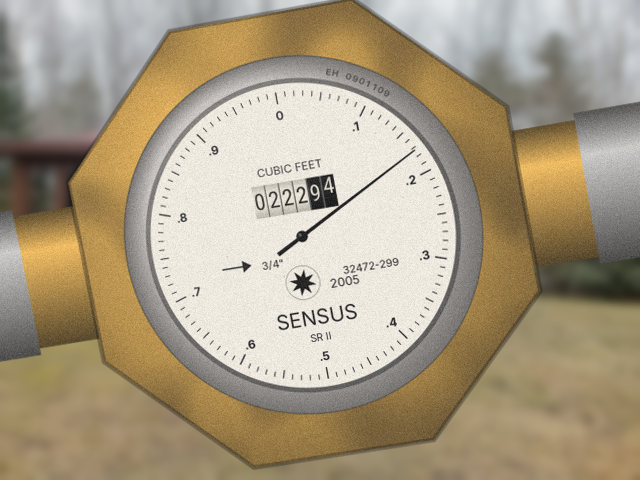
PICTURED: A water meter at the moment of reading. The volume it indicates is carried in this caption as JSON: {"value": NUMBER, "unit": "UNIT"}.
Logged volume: {"value": 22294.17, "unit": "ft³"}
